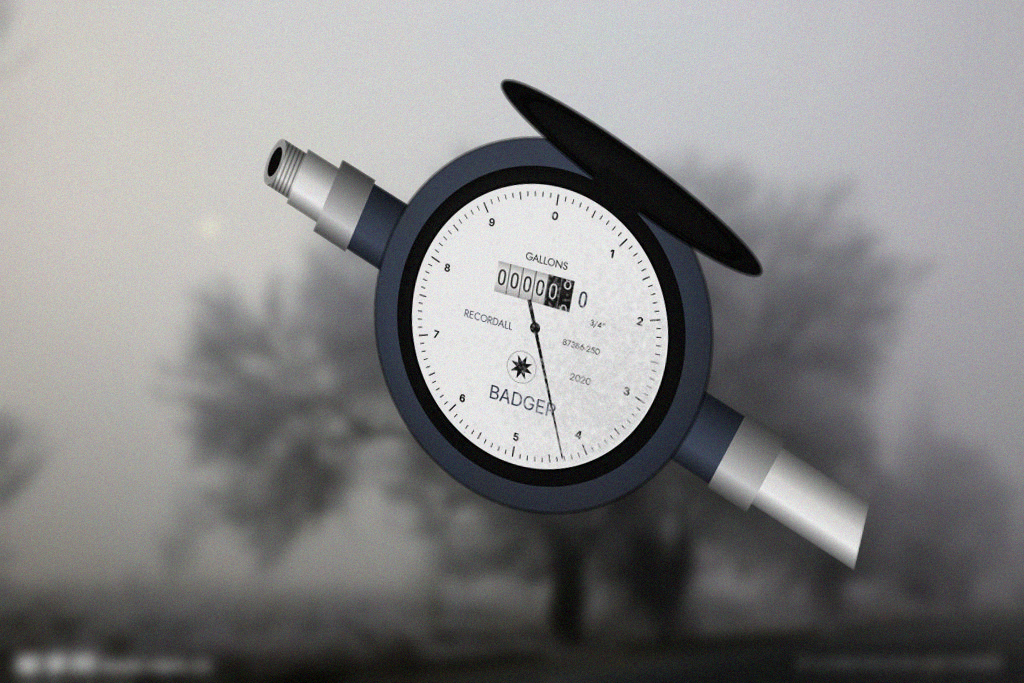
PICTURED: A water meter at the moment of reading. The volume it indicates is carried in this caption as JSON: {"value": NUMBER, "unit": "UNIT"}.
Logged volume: {"value": 84.3, "unit": "gal"}
